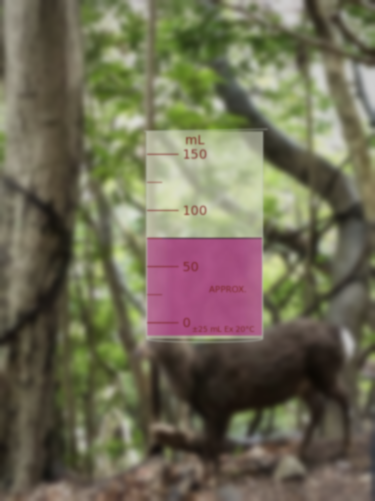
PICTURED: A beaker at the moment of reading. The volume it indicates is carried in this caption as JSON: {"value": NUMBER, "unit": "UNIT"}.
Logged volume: {"value": 75, "unit": "mL"}
